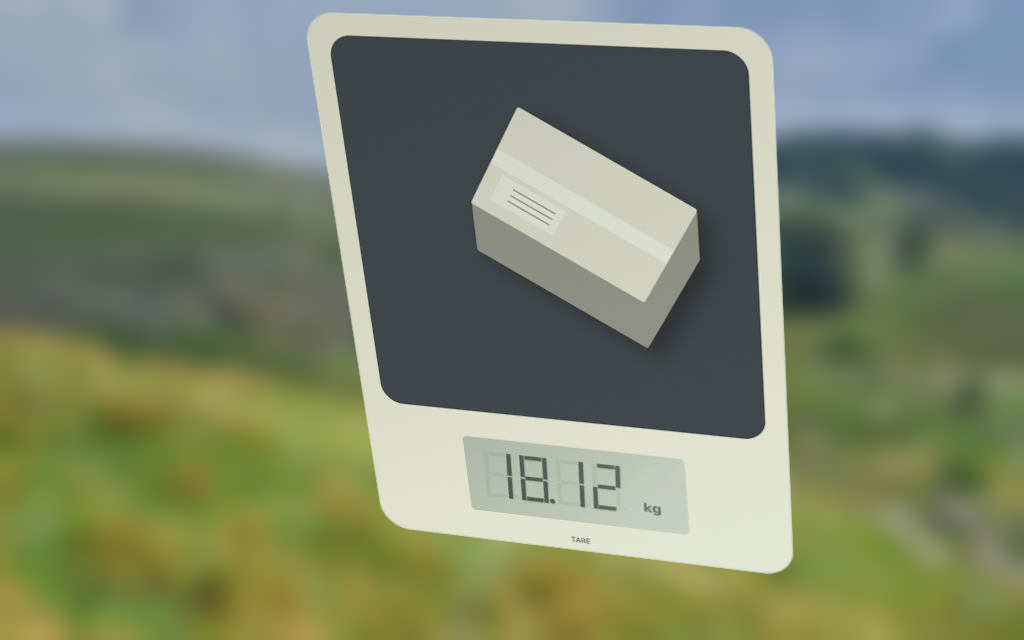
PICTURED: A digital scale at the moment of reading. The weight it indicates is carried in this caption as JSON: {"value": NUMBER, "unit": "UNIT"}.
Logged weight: {"value": 18.12, "unit": "kg"}
